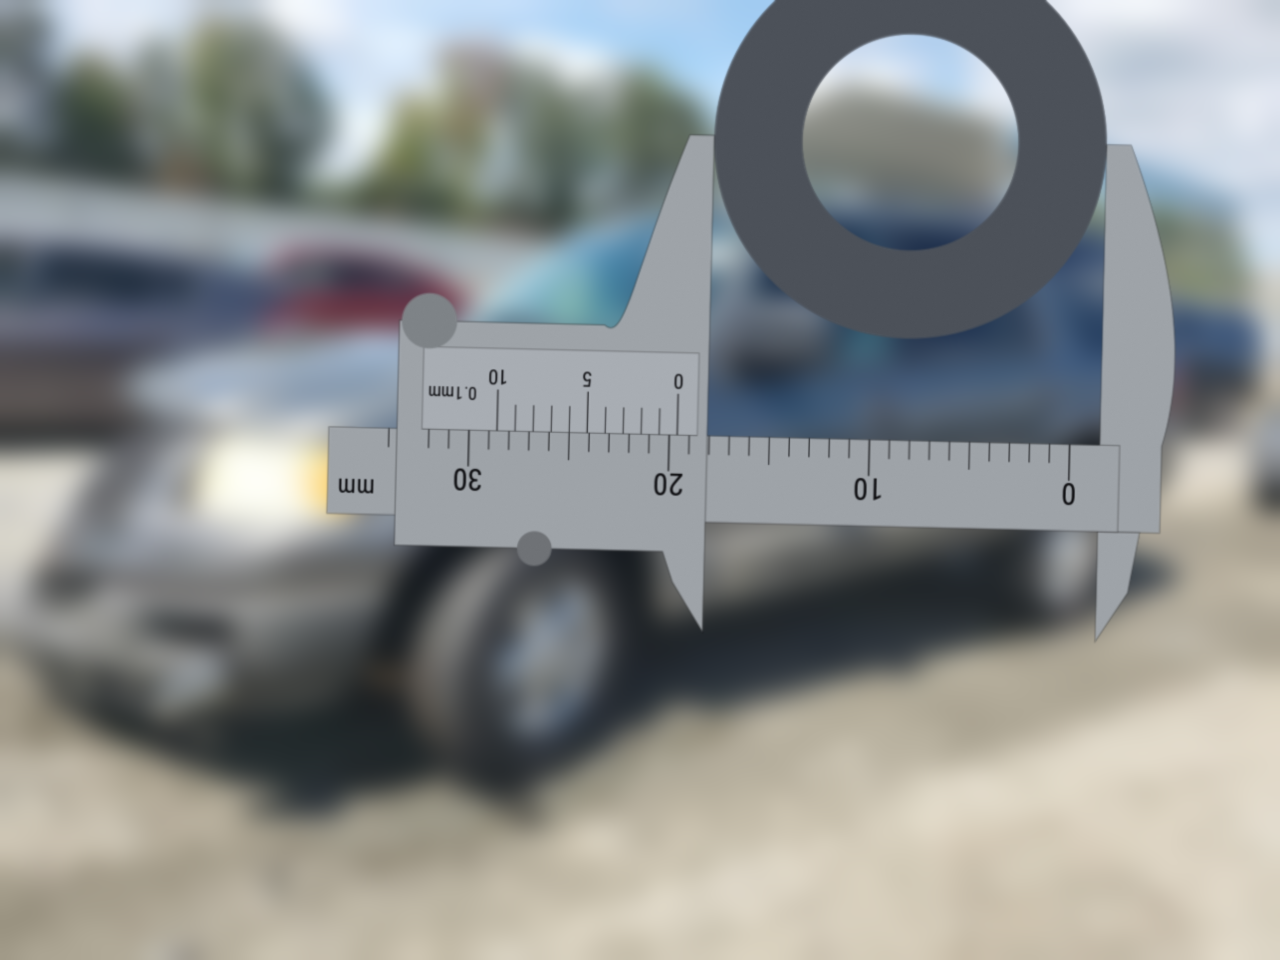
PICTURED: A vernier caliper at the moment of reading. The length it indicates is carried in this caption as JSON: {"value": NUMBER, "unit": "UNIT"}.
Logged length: {"value": 19.6, "unit": "mm"}
